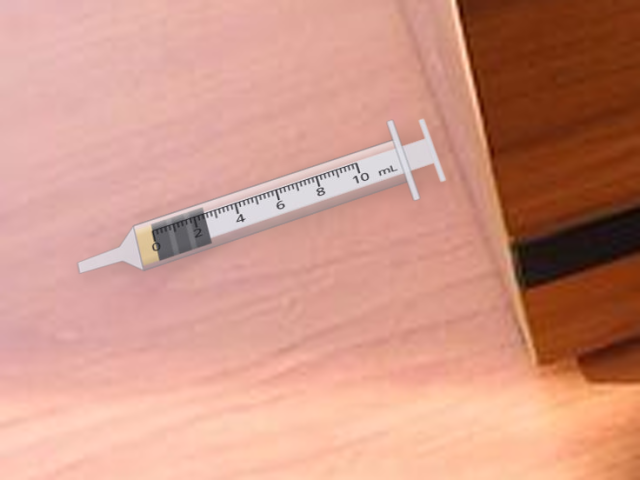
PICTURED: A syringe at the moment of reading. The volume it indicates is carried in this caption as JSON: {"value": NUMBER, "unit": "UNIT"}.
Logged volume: {"value": 0, "unit": "mL"}
